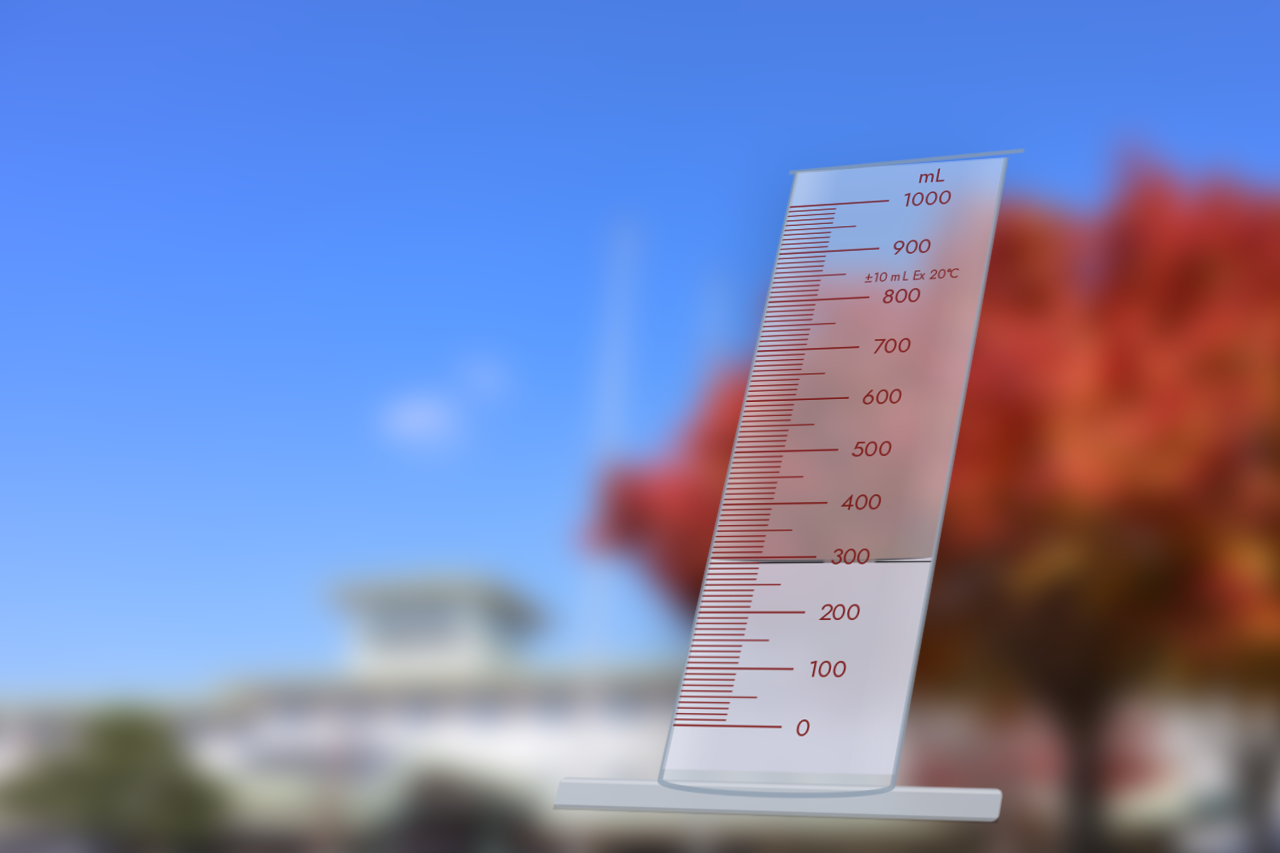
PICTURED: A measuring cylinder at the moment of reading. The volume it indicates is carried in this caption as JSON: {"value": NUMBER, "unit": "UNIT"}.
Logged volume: {"value": 290, "unit": "mL"}
